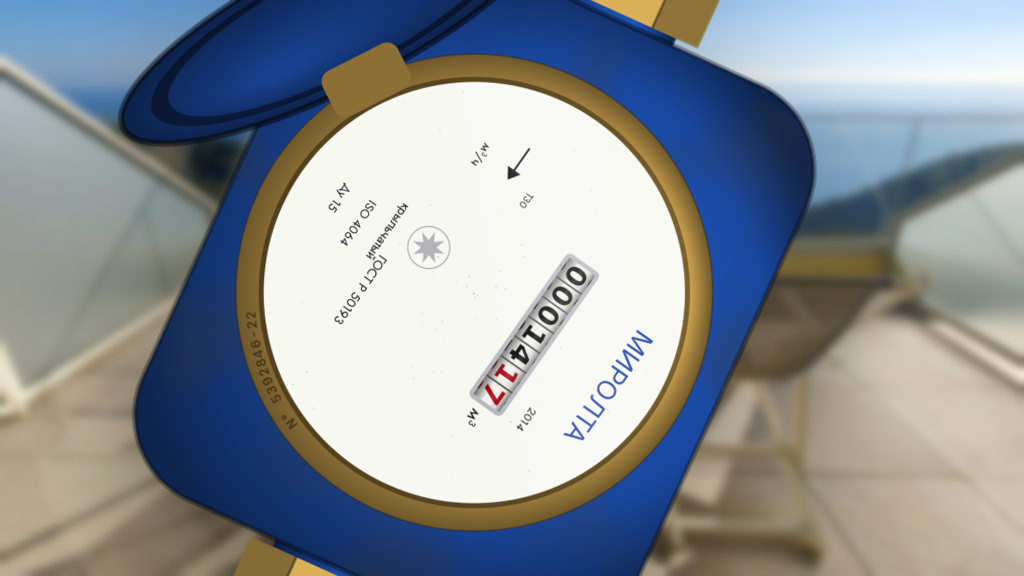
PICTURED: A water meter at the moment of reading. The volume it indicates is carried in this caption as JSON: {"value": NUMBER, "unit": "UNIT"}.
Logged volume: {"value": 14.17, "unit": "m³"}
